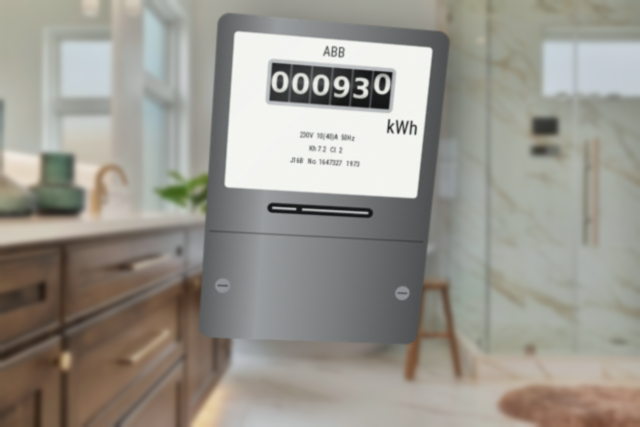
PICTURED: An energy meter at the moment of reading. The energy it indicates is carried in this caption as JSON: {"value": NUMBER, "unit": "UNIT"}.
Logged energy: {"value": 930, "unit": "kWh"}
